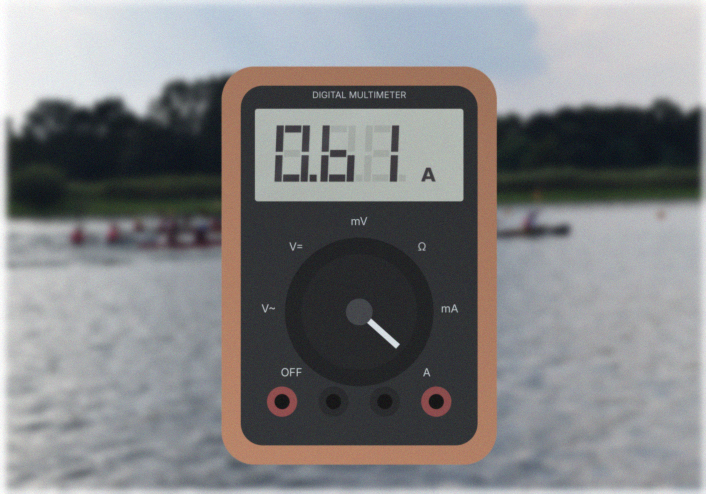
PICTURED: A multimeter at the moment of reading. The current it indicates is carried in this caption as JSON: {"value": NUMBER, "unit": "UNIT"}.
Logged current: {"value": 0.61, "unit": "A"}
